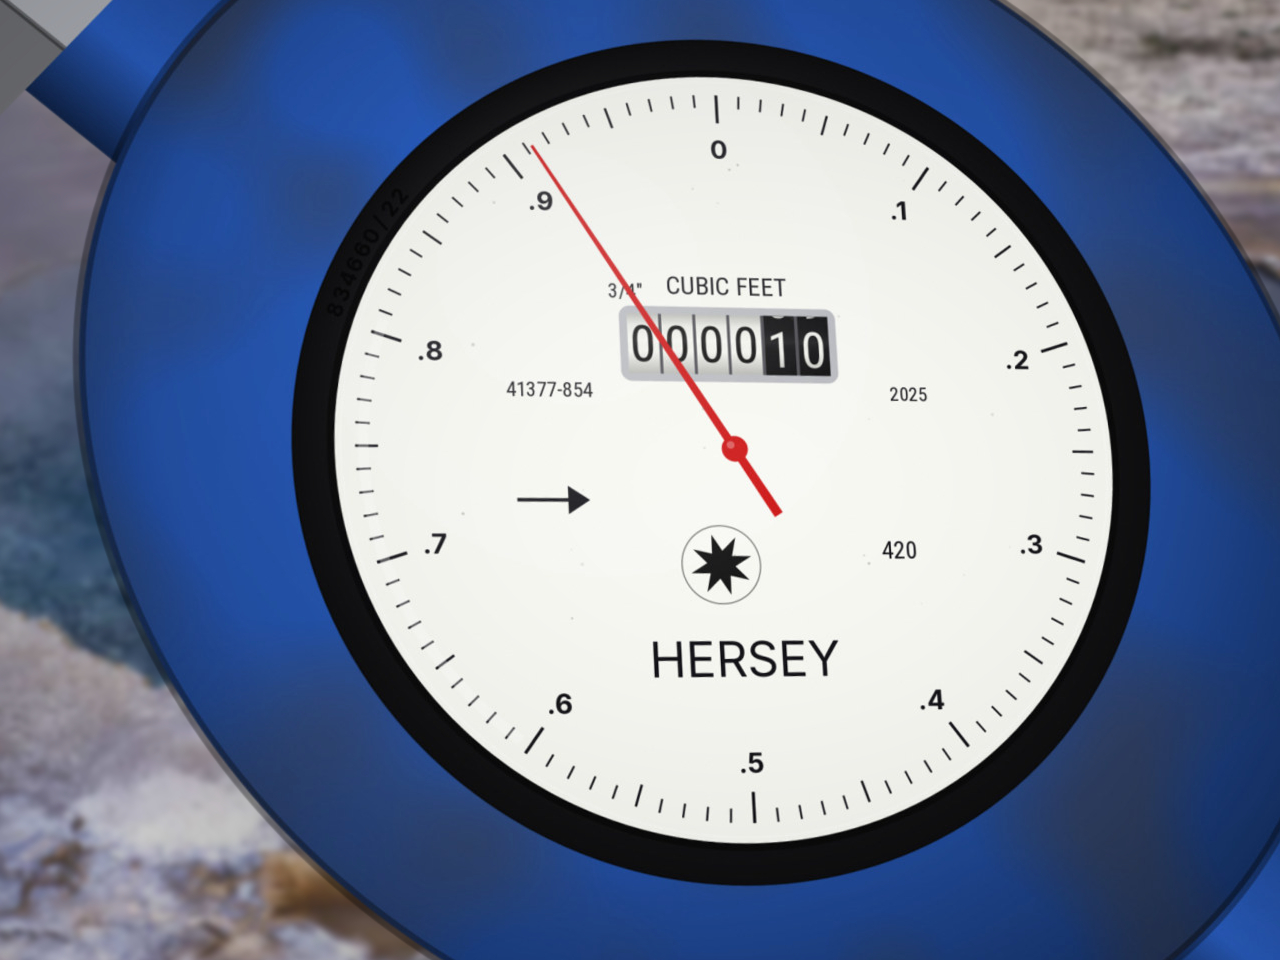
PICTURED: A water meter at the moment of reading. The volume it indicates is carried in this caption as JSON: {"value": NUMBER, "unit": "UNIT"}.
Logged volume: {"value": 9.91, "unit": "ft³"}
